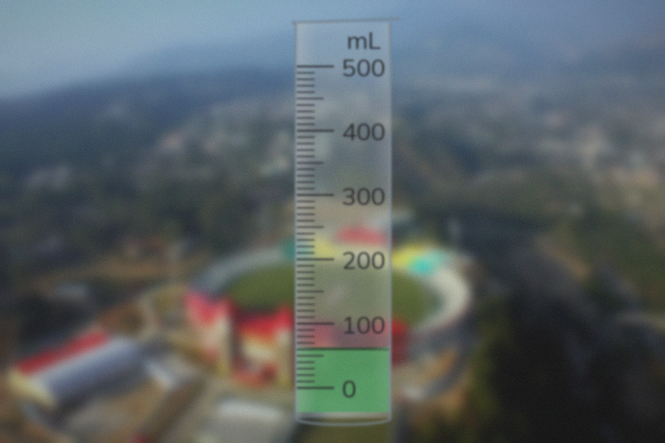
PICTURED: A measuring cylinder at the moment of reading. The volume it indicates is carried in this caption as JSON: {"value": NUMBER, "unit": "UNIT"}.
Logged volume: {"value": 60, "unit": "mL"}
